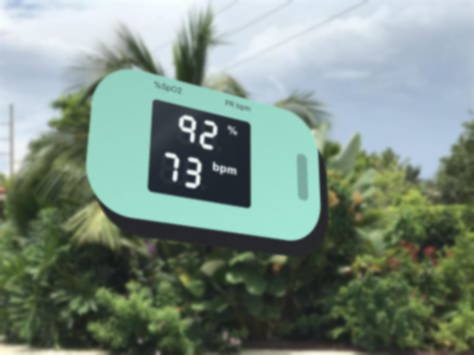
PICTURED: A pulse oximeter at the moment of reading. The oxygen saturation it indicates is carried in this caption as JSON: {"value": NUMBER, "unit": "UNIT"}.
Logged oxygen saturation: {"value": 92, "unit": "%"}
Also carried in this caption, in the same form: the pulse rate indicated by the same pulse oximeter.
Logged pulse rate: {"value": 73, "unit": "bpm"}
